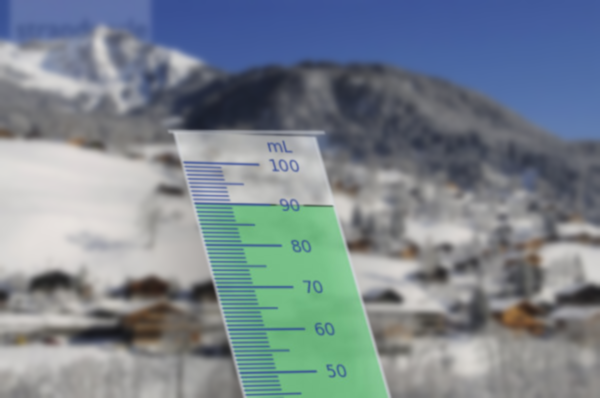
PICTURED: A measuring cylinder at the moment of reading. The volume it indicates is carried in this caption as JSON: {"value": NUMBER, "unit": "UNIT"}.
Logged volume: {"value": 90, "unit": "mL"}
